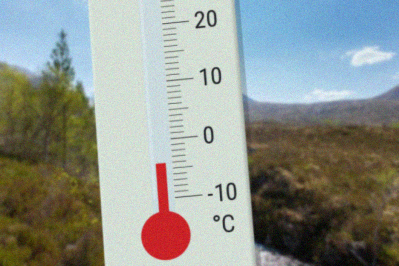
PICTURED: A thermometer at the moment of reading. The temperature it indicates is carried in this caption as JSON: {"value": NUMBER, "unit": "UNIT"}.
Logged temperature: {"value": -4, "unit": "°C"}
